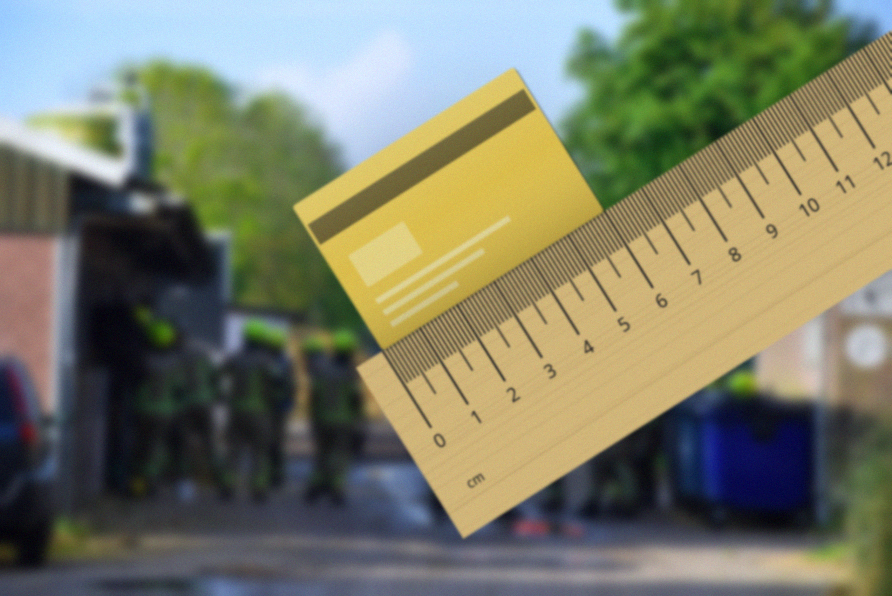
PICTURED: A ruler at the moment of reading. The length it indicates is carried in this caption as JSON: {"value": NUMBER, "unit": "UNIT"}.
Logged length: {"value": 6, "unit": "cm"}
